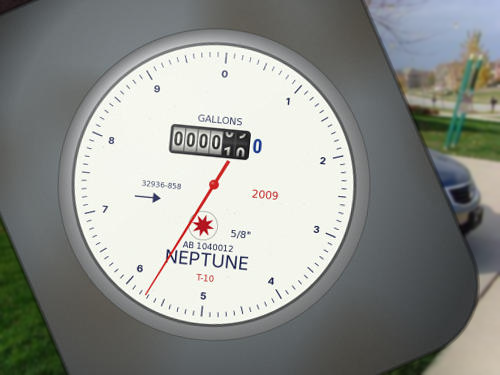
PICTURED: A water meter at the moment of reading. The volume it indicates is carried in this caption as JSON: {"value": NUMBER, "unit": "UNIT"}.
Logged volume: {"value": 95.7, "unit": "gal"}
